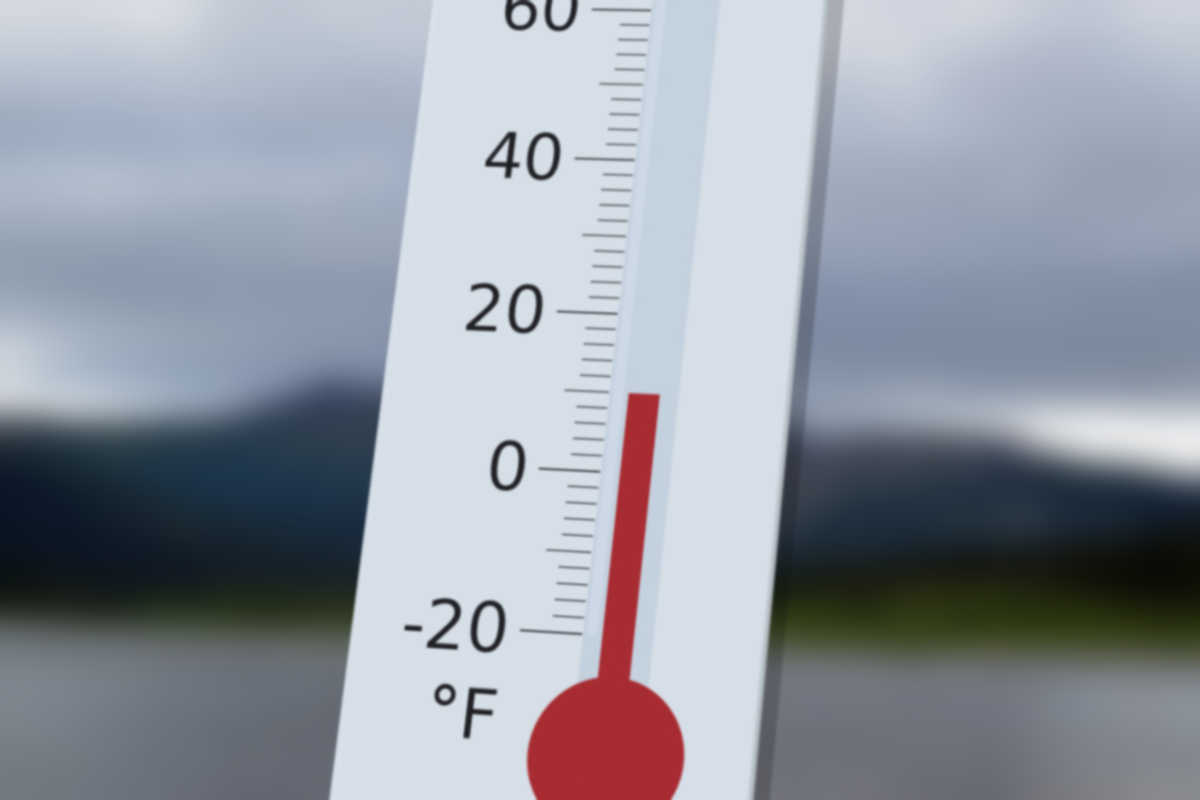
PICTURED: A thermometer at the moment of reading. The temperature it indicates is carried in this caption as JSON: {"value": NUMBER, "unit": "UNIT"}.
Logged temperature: {"value": 10, "unit": "°F"}
